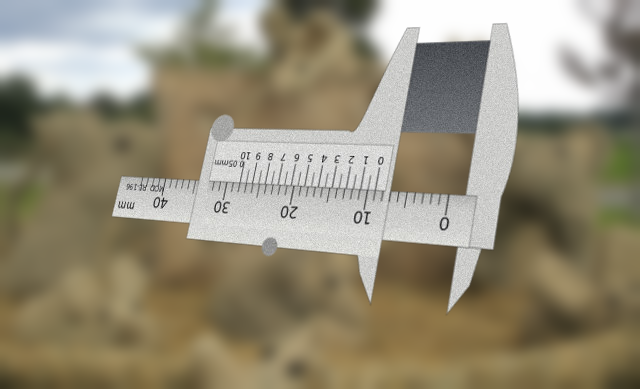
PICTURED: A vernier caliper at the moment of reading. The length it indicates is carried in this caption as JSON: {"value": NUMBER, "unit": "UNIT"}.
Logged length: {"value": 9.0, "unit": "mm"}
